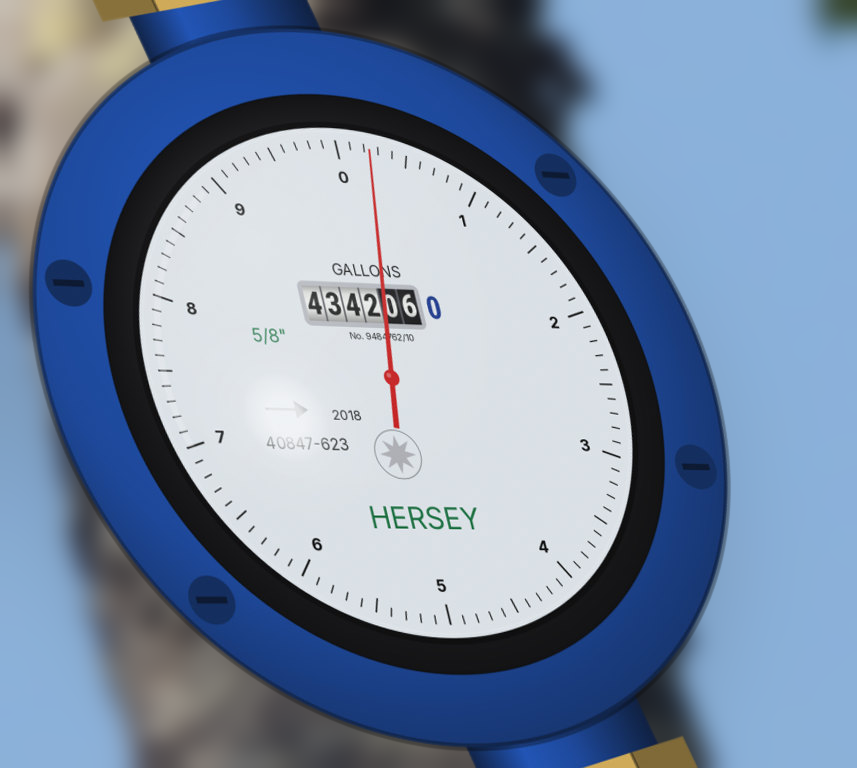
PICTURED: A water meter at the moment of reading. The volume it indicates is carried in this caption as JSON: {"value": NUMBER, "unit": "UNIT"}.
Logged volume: {"value": 4342060.2, "unit": "gal"}
